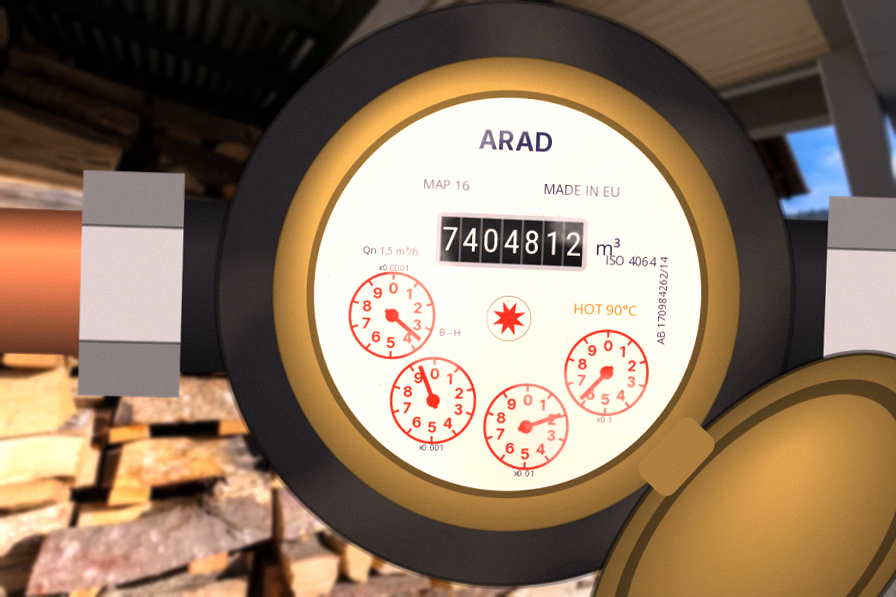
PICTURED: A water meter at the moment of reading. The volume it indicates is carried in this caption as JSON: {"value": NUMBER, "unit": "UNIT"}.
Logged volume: {"value": 7404812.6193, "unit": "m³"}
